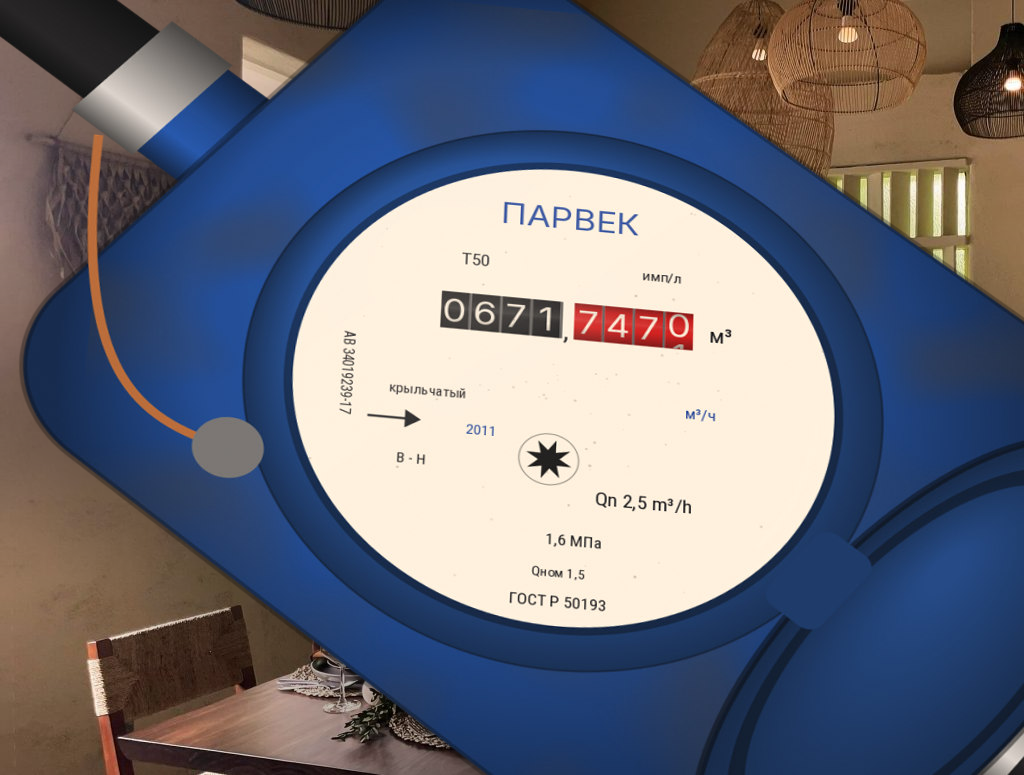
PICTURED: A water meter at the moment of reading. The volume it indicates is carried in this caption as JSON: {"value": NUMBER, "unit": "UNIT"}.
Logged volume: {"value": 671.7470, "unit": "m³"}
